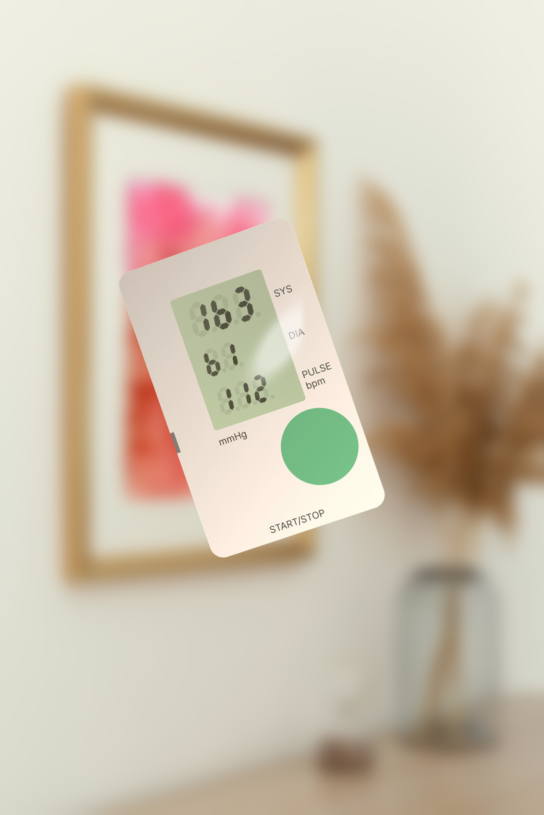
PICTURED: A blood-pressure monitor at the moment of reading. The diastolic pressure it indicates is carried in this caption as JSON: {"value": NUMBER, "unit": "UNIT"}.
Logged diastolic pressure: {"value": 61, "unit": "mmHg"}
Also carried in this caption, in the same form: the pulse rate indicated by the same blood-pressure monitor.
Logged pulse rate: {"value": 112, "unit": "bpm"}
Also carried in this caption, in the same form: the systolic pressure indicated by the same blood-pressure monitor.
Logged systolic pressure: {"value": 163, "unit": "mmHg"}
